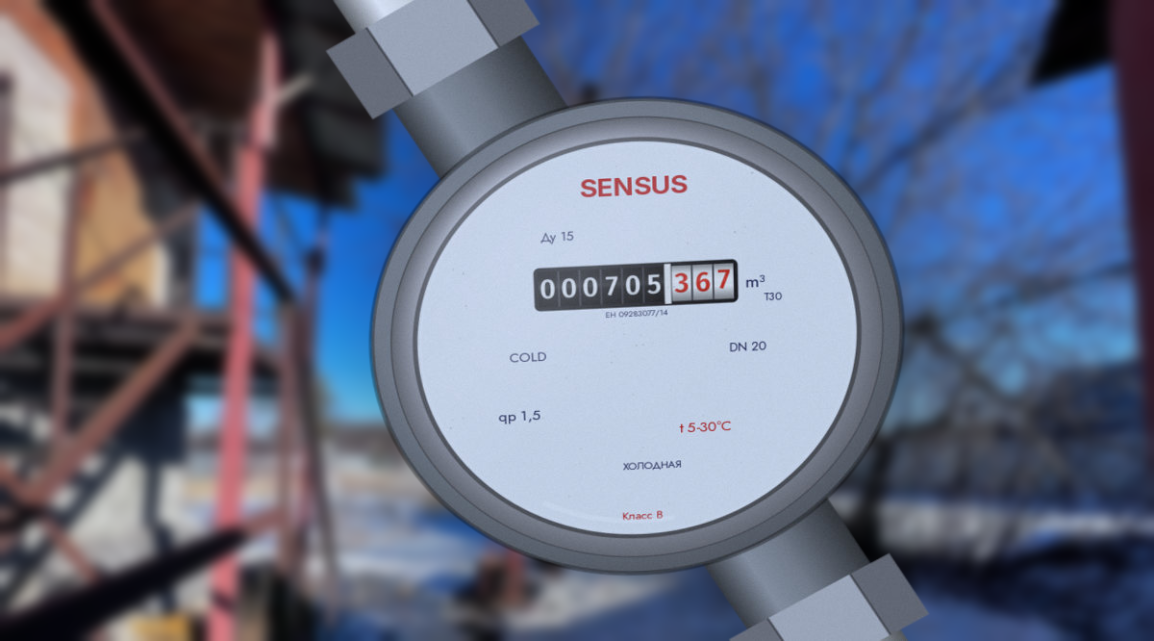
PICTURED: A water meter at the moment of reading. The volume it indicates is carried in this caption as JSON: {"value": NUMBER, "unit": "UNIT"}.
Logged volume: {"value": 705.367, "unit": "m³"}
